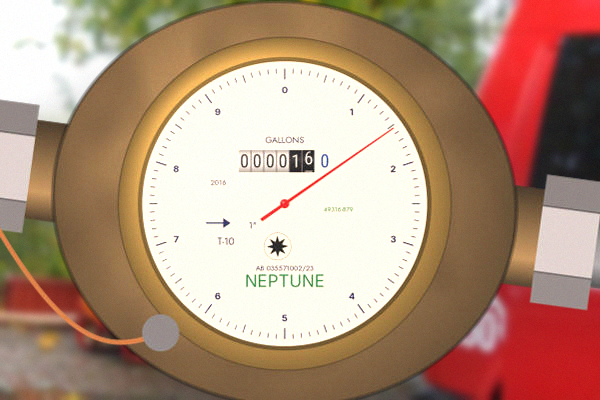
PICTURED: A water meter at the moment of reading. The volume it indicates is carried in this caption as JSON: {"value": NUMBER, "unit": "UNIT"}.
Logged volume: {"value": 161.5, "unit": "gal"}
